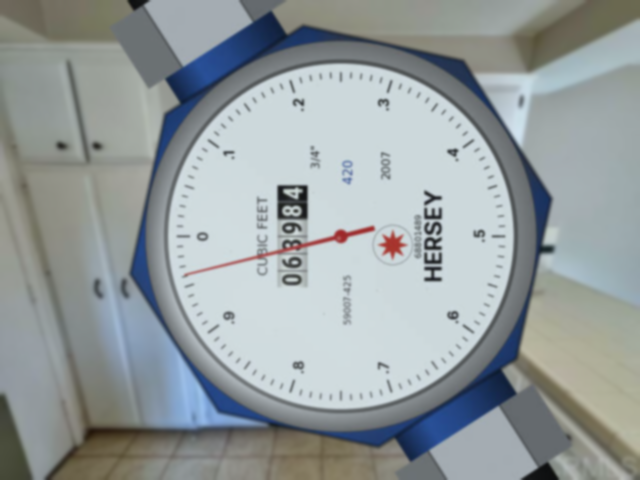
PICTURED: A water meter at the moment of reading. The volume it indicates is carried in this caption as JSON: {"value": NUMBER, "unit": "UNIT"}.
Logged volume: {"value": 63983.96, "unit": "ft³"}
